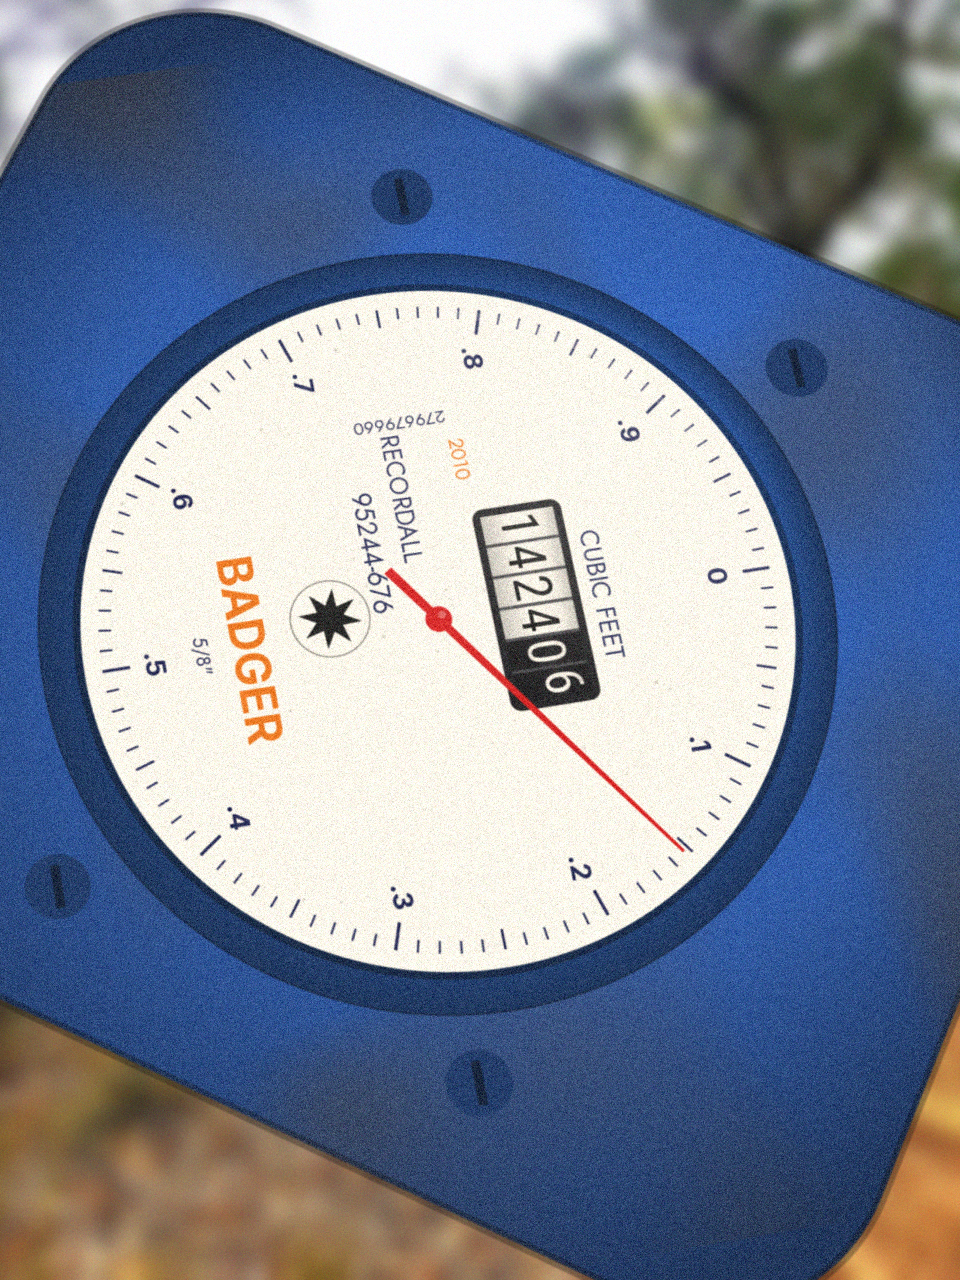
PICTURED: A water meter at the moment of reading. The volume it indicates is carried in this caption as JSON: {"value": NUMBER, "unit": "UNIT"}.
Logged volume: {"value": 142406.15, "unit": "ft³"}
